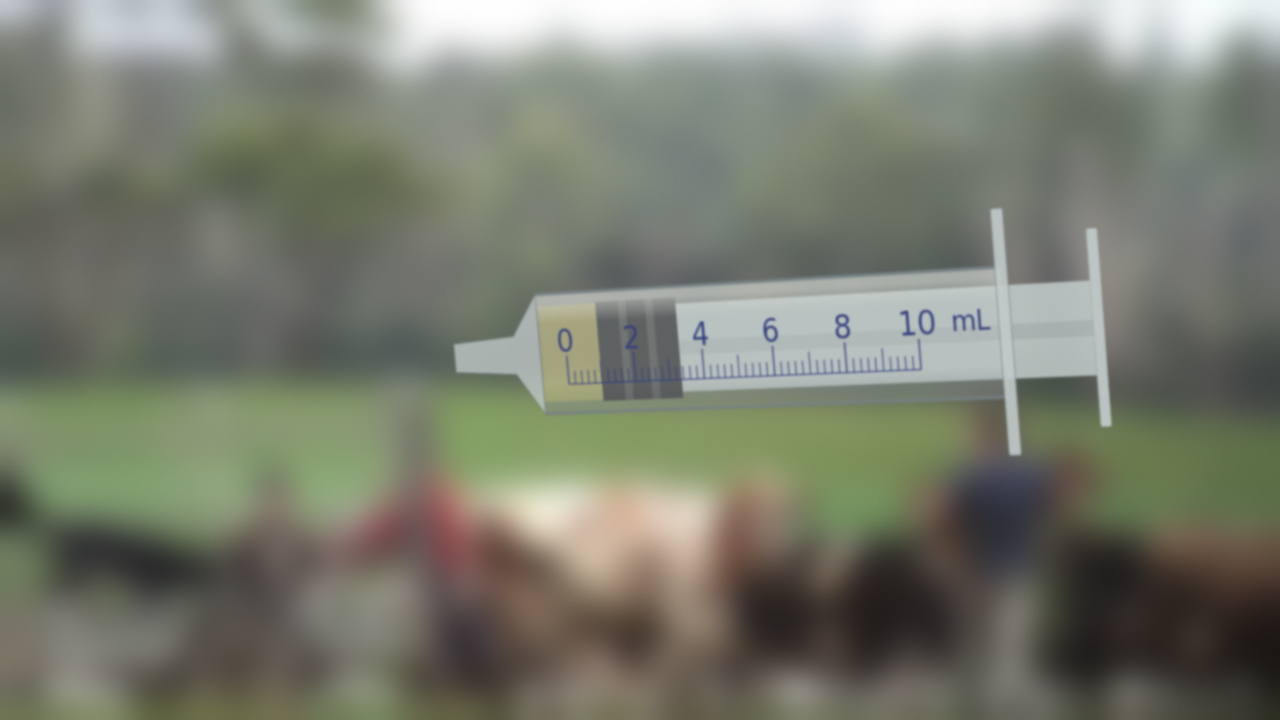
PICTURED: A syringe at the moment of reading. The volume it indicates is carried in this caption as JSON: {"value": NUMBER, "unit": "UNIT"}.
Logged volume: {"value": 1, "unit": "mL"}
